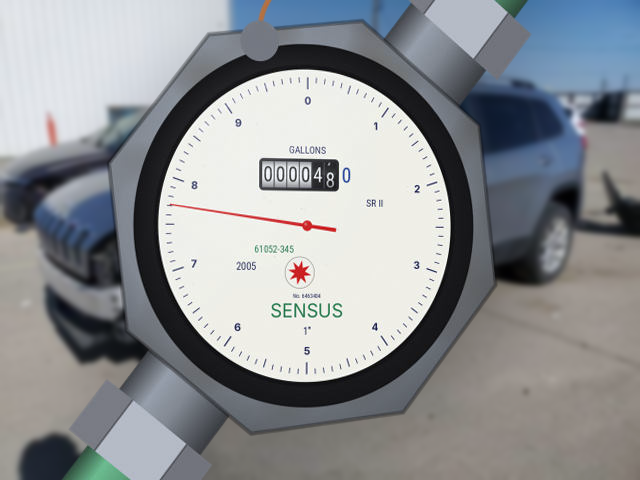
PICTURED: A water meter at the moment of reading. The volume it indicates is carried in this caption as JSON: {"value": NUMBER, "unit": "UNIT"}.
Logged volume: {"value": 477.7, "unit": "gal"}
